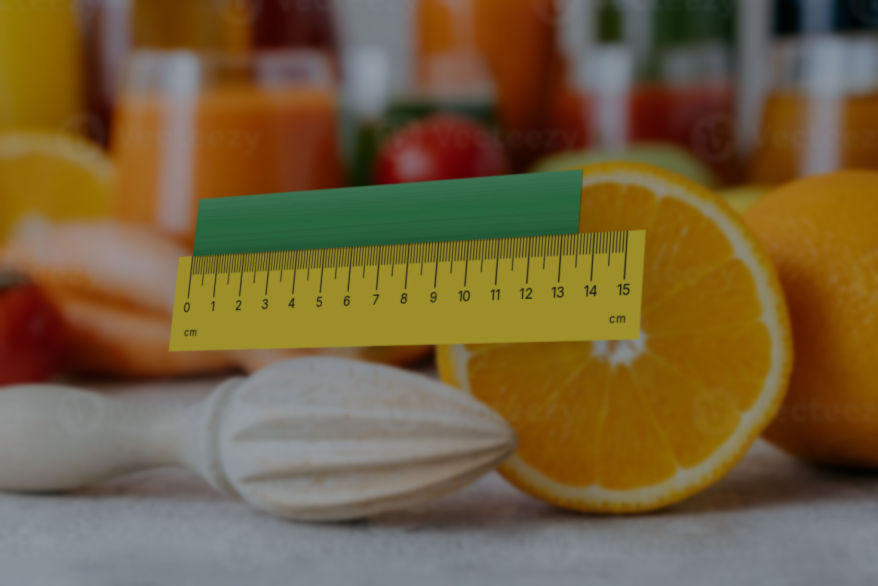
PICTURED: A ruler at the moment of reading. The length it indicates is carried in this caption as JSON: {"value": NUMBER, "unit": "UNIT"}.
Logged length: {"value": 13.5, "unit": "cm"}
